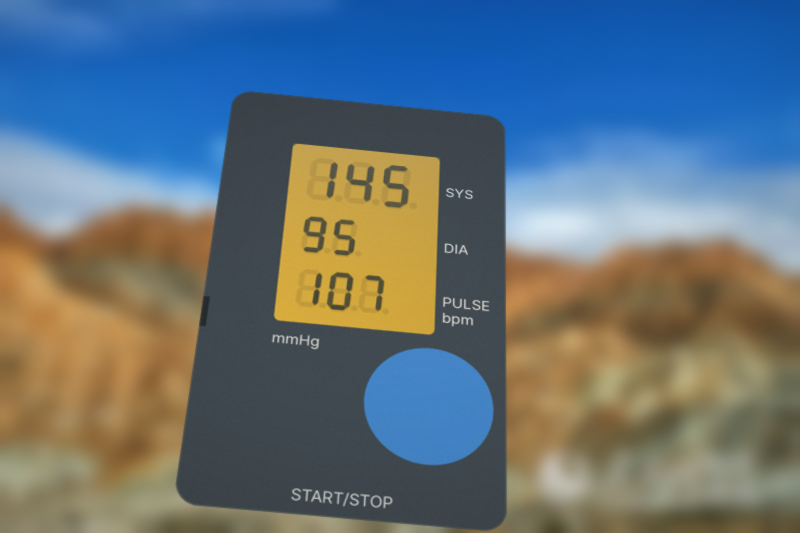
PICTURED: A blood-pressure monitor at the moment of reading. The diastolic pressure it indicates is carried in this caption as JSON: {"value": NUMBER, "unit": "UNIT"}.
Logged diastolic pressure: {"value": 95, "unit": "mmHg"}
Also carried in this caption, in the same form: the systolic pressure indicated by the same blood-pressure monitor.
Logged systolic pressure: {"value": 145, "unit": "mmHg"}
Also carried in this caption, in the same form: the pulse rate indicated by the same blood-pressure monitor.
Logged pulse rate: {"value": 107, "unit": "bpm"}
